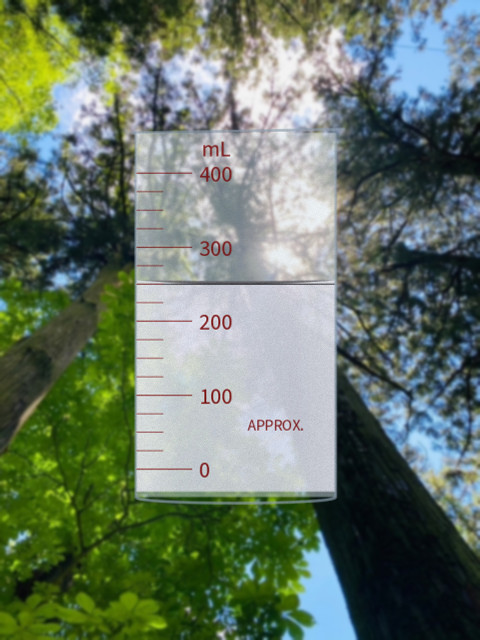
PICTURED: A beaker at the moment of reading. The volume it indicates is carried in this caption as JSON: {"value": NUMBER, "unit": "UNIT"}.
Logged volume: {"value": 250, "unit": "mL"}
